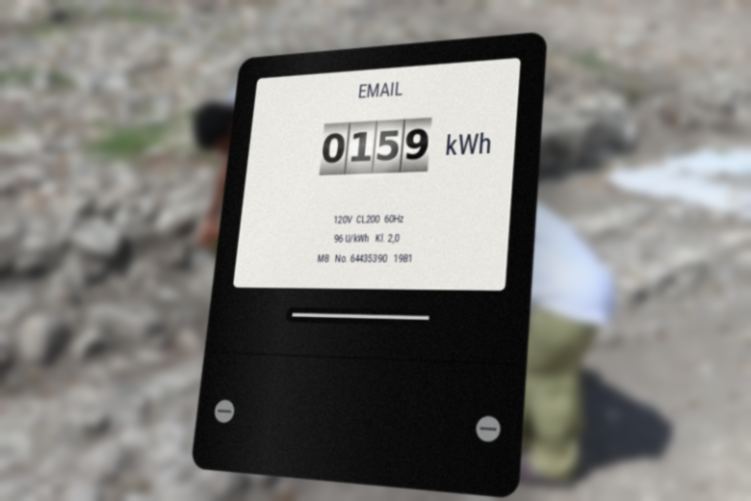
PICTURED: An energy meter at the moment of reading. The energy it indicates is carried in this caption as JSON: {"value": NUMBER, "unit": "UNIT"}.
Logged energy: {"value": 159, "unit": "kWh"}
